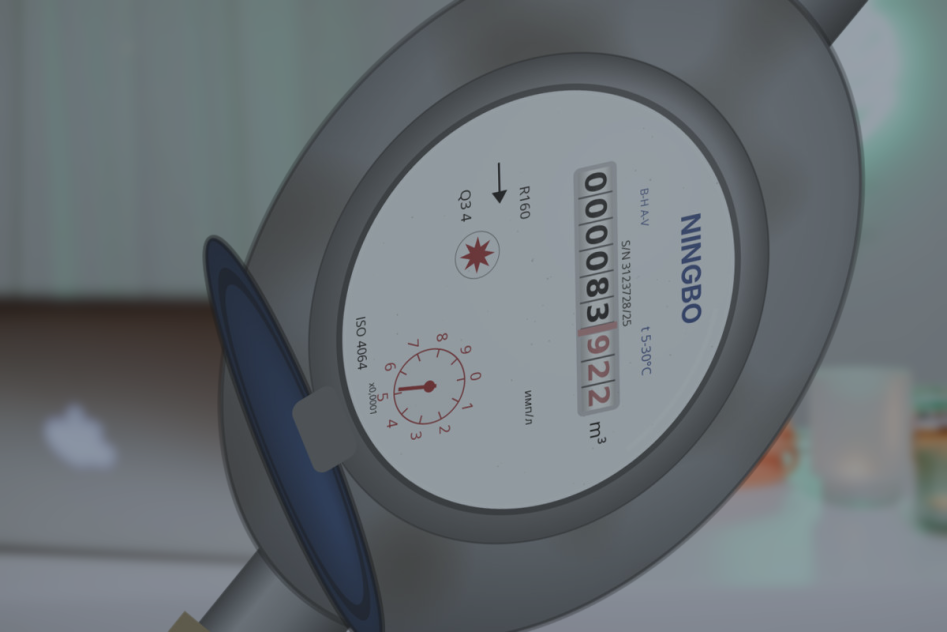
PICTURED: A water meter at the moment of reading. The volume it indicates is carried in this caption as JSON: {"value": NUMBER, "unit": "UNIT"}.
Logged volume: {"value": 83.9225, "unit": "m³"}
